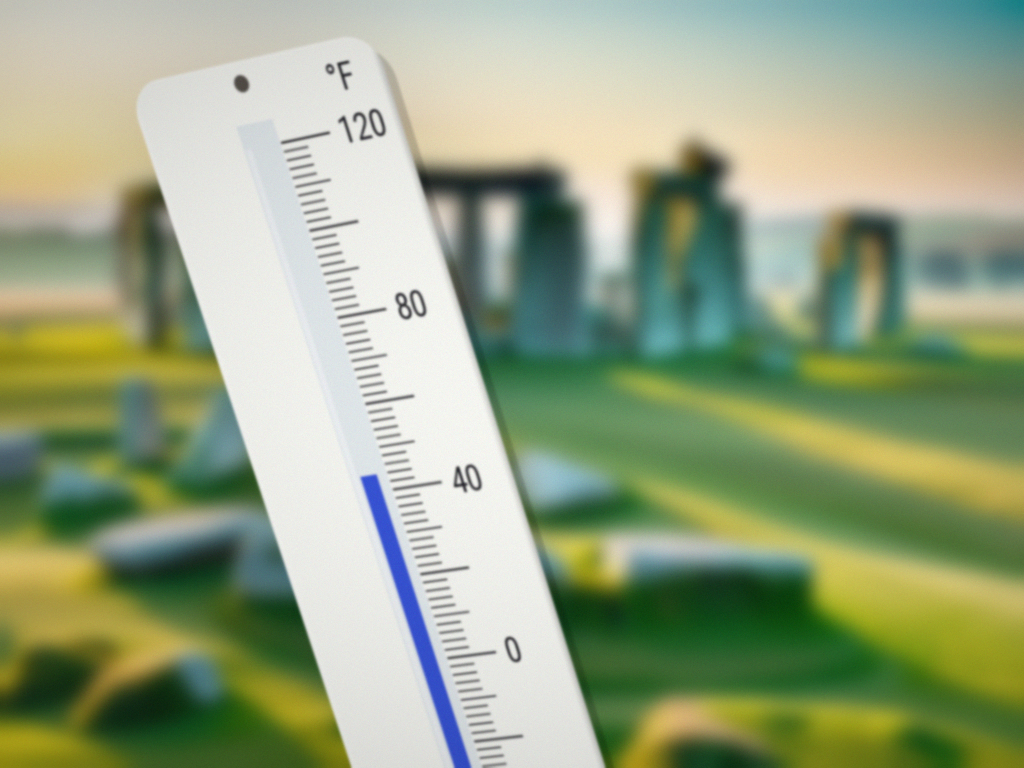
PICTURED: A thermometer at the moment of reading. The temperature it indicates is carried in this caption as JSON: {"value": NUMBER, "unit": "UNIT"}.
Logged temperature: {"value": 44, "unit": "°F"}
